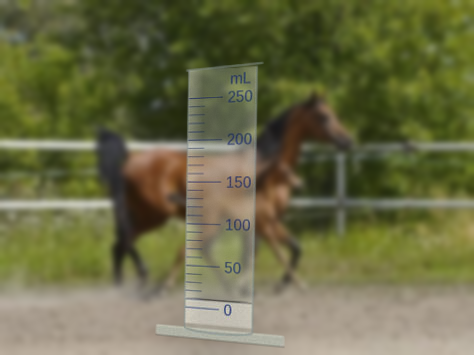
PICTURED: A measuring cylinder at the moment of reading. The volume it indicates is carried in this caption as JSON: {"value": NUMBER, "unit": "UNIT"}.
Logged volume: {"value": 10, "unit": "mL"}
